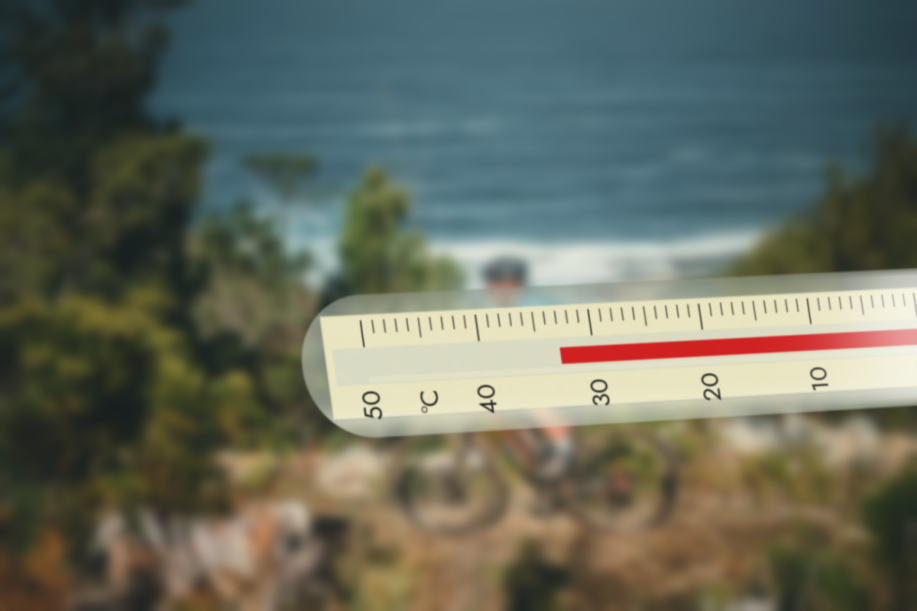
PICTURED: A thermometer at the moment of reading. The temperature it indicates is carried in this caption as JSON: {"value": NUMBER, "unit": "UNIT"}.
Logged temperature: {"value": 33, "unit": "°C"}
